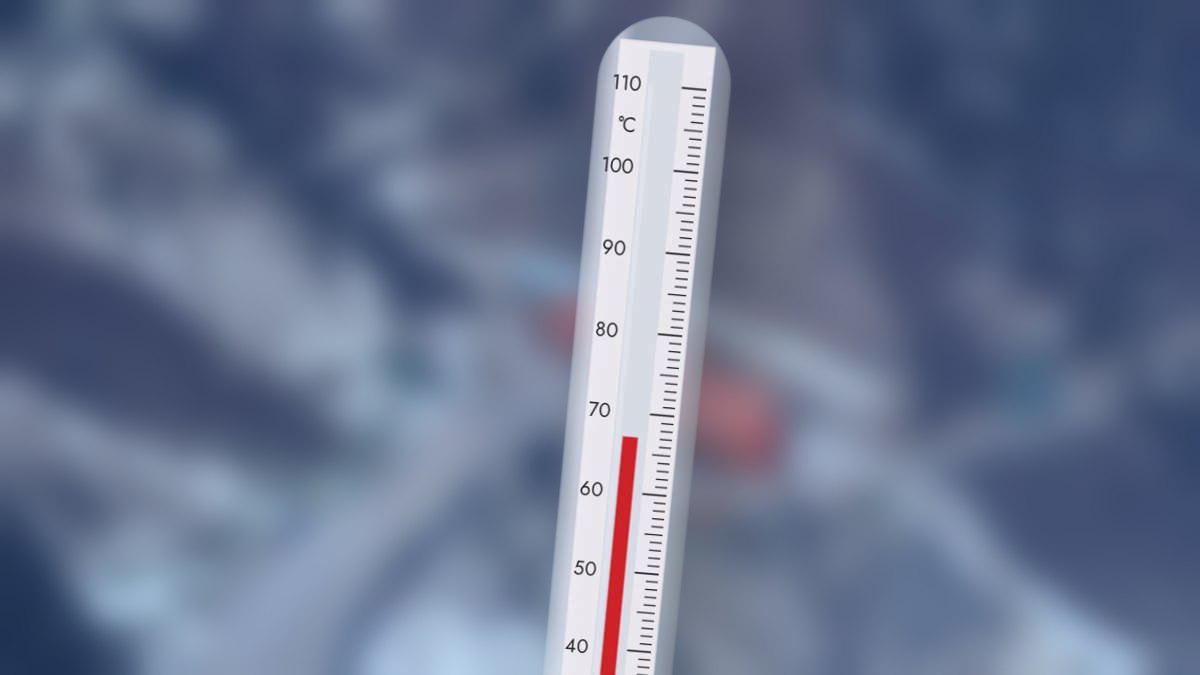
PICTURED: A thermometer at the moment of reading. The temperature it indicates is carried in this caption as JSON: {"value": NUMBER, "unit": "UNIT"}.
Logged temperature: {"value": 67, "unit": "°C"}
